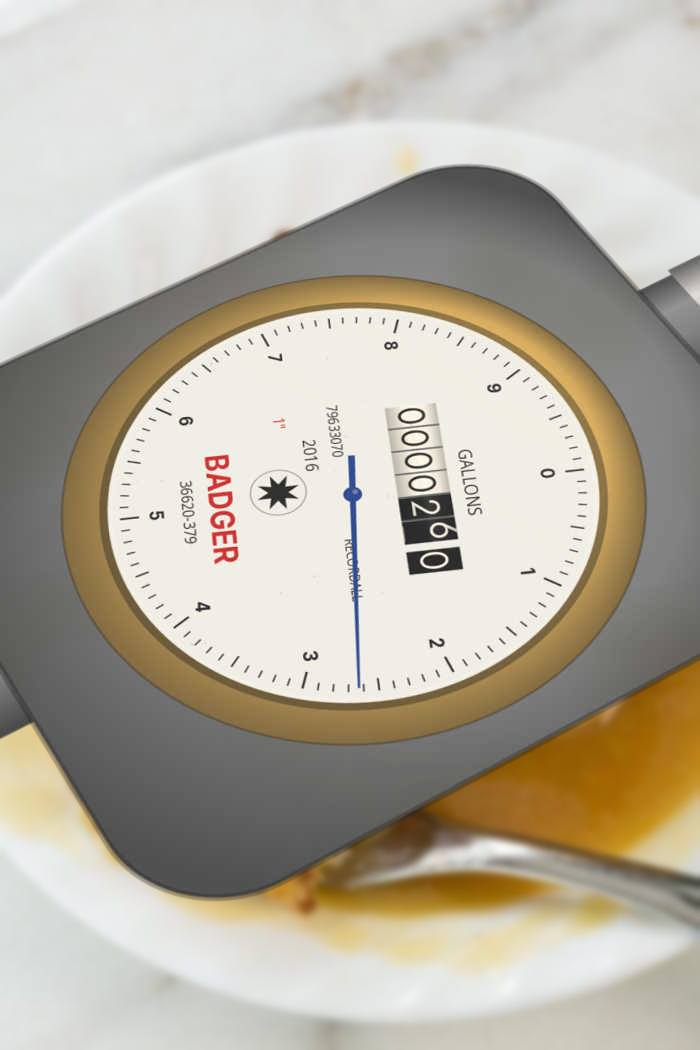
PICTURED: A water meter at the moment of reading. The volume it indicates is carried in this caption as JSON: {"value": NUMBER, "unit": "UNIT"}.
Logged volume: {"value": 262.6, "unit": "gal"}
